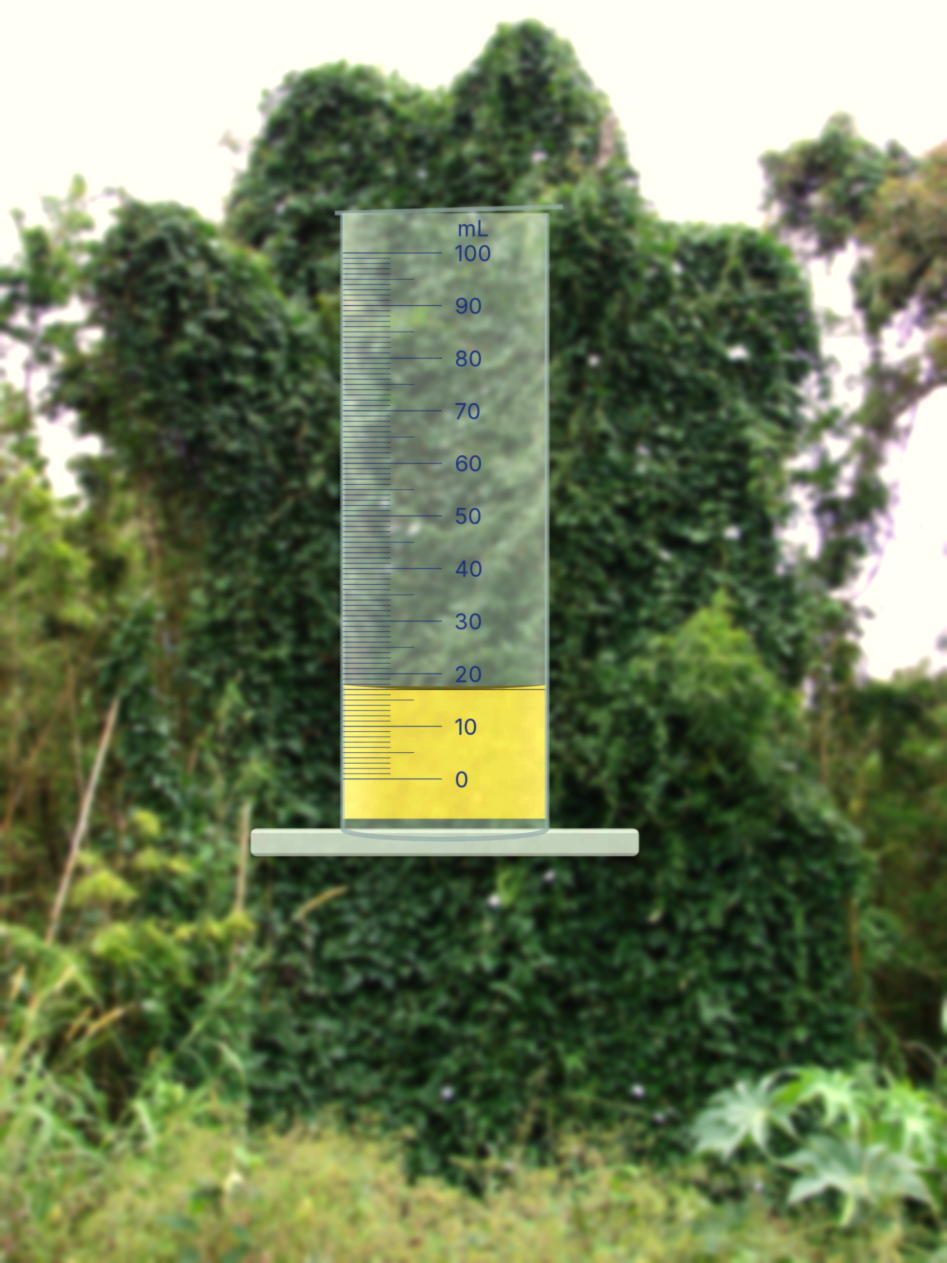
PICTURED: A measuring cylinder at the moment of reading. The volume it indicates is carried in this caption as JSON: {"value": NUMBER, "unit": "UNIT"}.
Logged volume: {"value": 17, "unit": "mL"}
